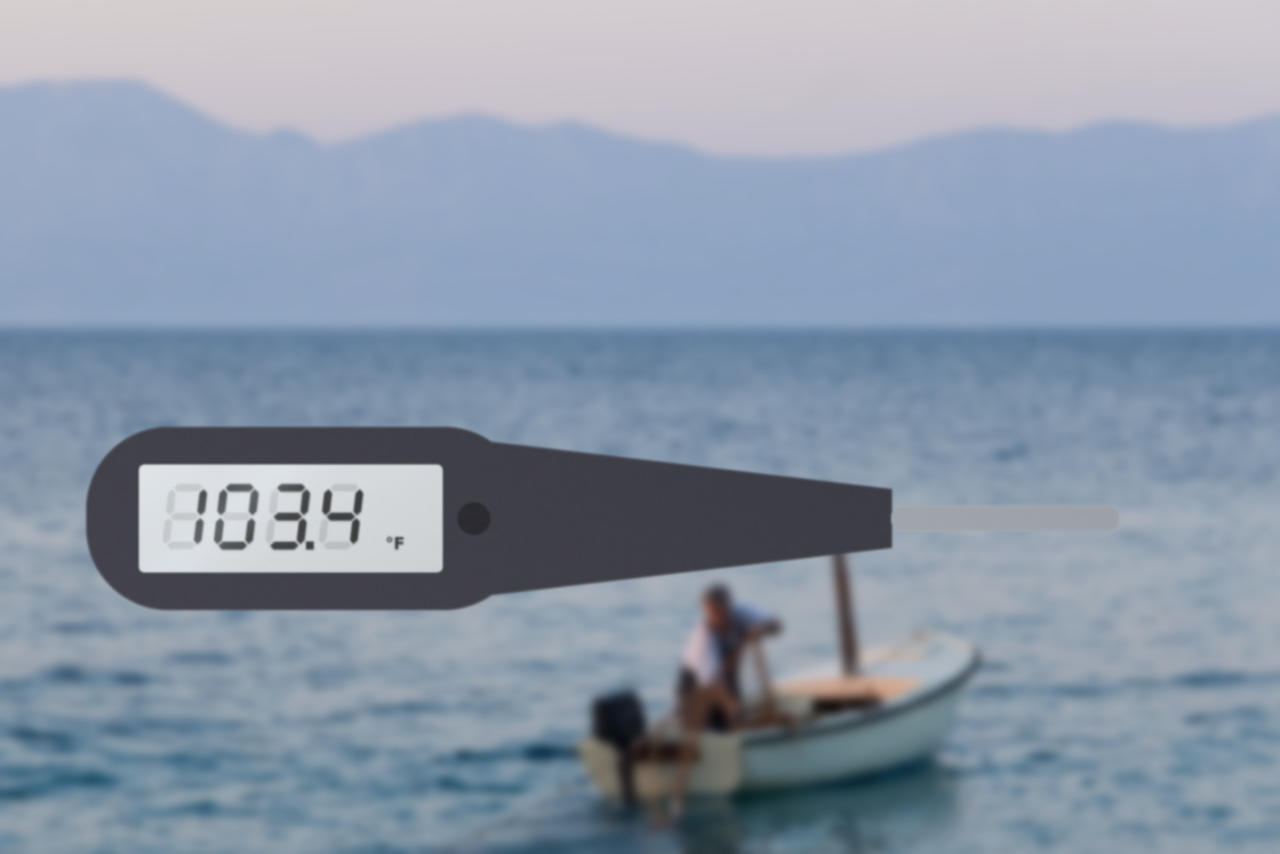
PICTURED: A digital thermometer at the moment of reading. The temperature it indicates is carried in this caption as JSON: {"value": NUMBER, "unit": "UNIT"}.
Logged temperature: {"value": 103.4, "unit": "°F"}
